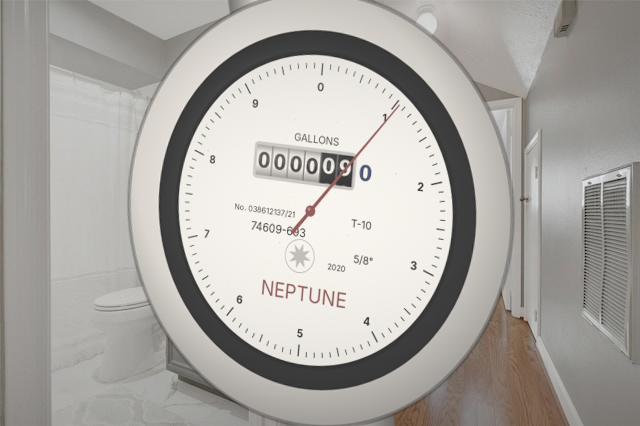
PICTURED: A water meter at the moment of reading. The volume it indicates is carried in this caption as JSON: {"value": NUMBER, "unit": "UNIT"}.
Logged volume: {"value": 91.0, "unit": "gal"}
